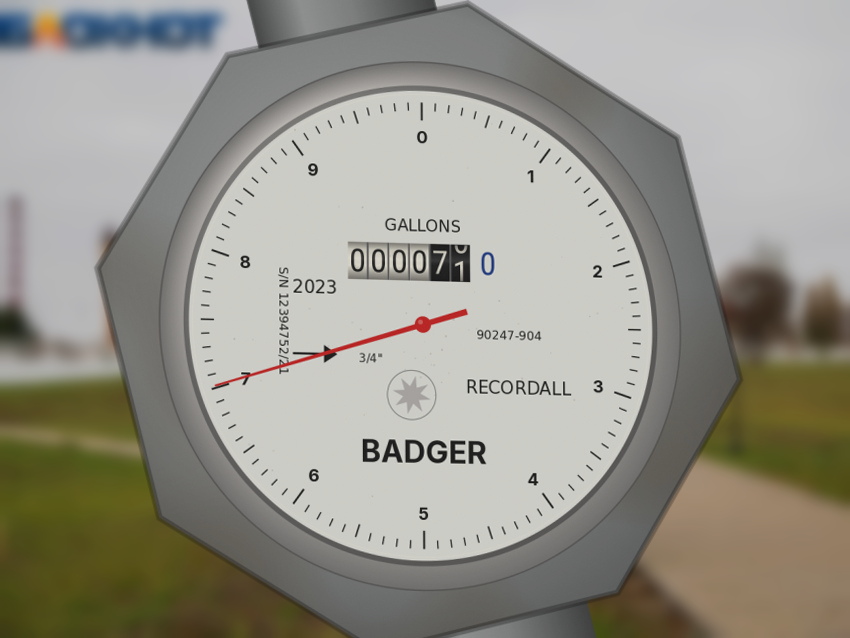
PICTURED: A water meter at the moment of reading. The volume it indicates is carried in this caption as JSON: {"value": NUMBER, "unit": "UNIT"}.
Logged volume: {"value": 707.0, "unit": "gal"}
